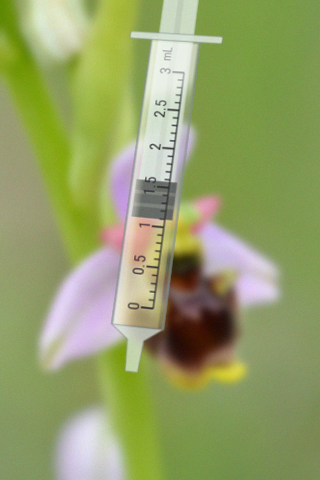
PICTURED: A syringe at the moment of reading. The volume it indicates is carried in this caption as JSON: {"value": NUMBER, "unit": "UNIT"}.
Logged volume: {"value": 1.1, "unit": "mL"}
